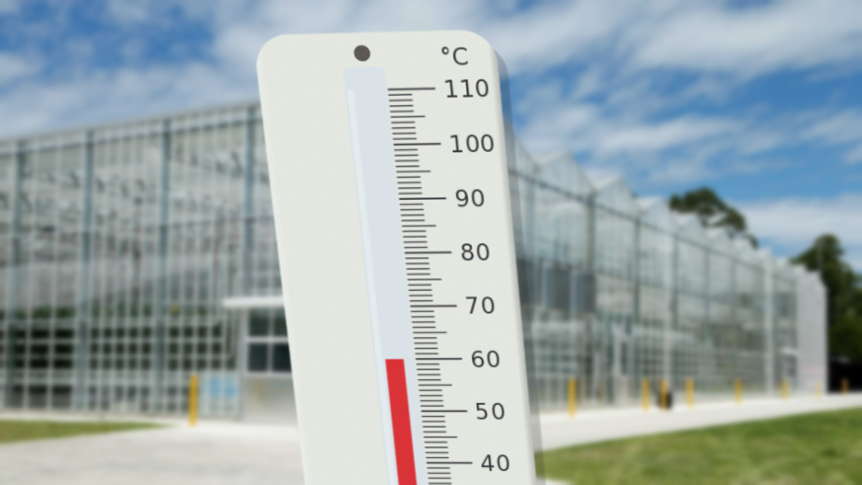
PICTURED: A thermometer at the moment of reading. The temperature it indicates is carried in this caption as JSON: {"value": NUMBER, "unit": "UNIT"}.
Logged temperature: {"value": 60, "unit": "°C"}
